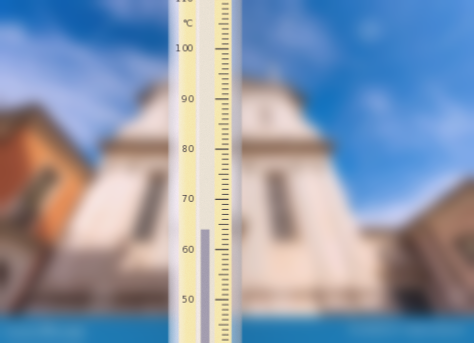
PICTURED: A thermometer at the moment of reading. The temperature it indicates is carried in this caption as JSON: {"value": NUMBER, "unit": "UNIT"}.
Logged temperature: {"value": 64, "unit": "°C"}
